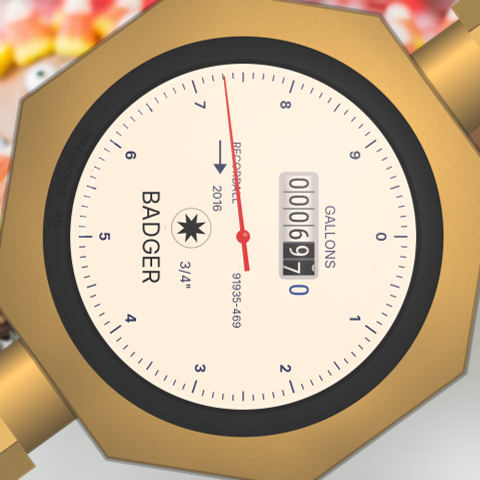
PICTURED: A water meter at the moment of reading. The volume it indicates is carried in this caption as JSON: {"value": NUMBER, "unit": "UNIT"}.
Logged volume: {"value": 6967.3, "unit": "gal"}
